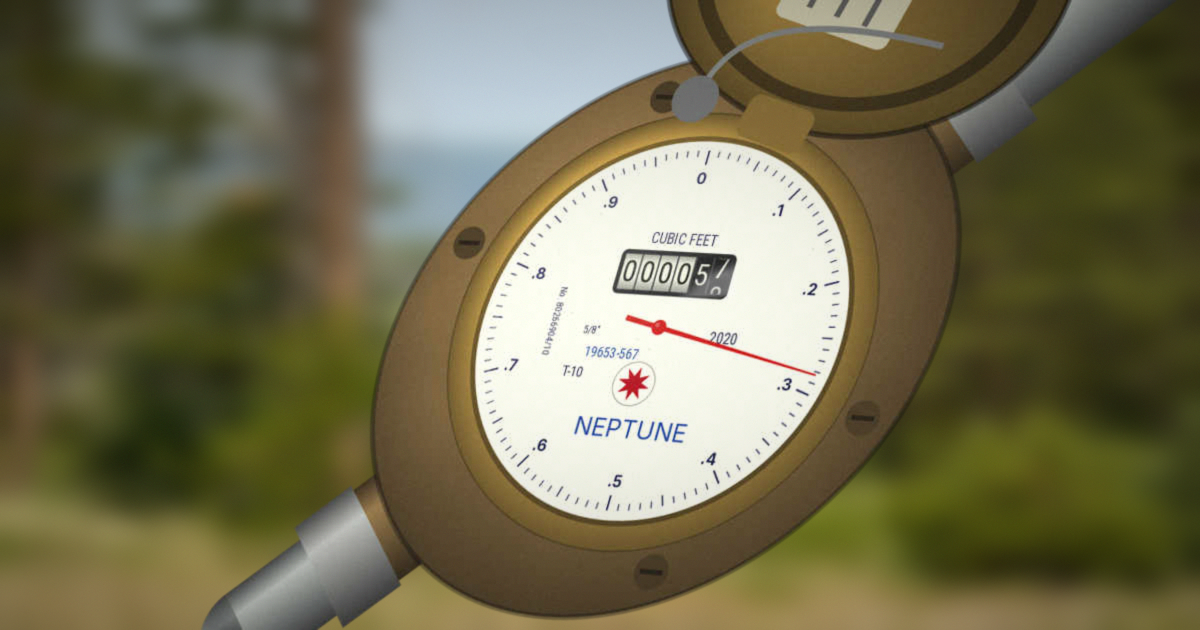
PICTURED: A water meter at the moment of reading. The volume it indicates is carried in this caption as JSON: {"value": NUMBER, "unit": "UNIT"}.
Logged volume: {"value": 57.28, "unit": "ft³"}
